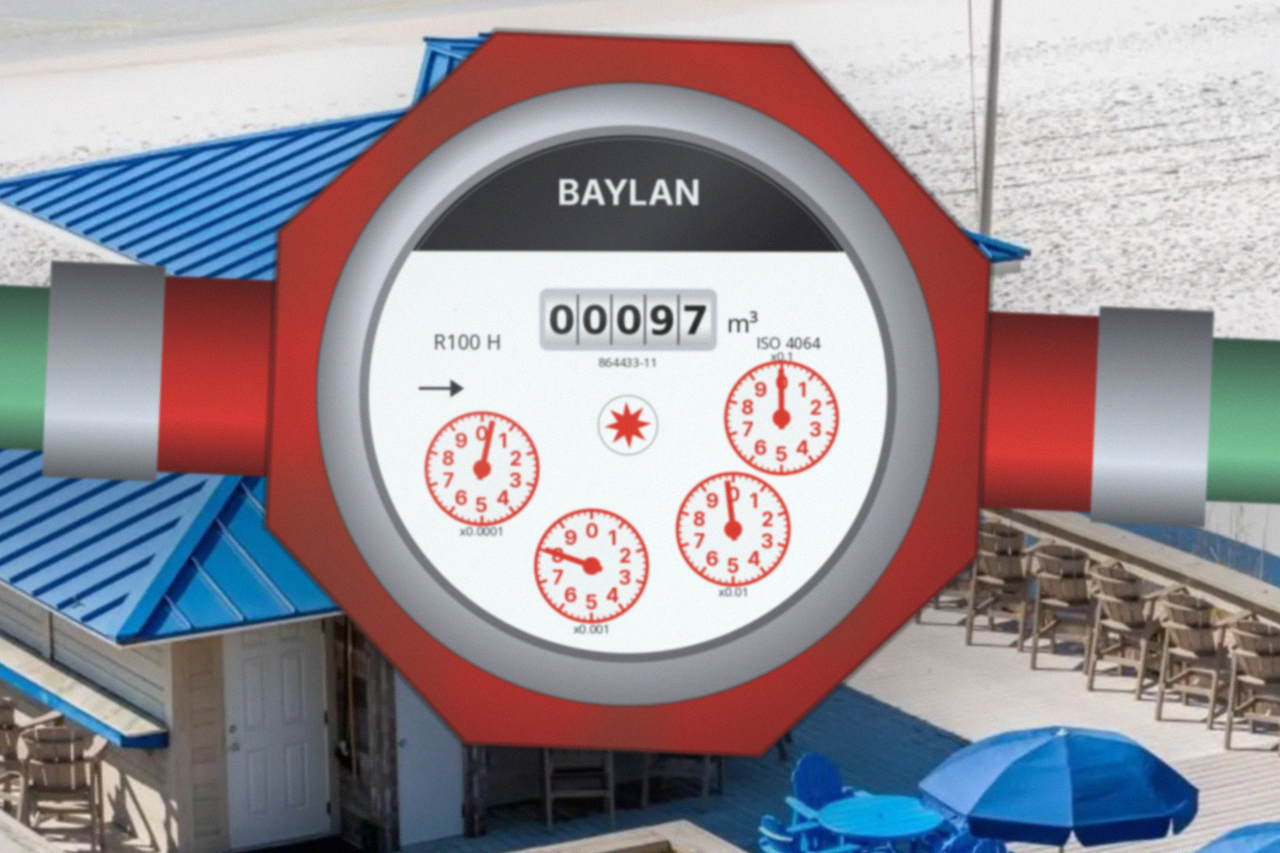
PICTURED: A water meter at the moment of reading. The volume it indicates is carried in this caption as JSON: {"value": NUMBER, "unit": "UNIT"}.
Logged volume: {"value": 96.9980, "unit": "m³"}
